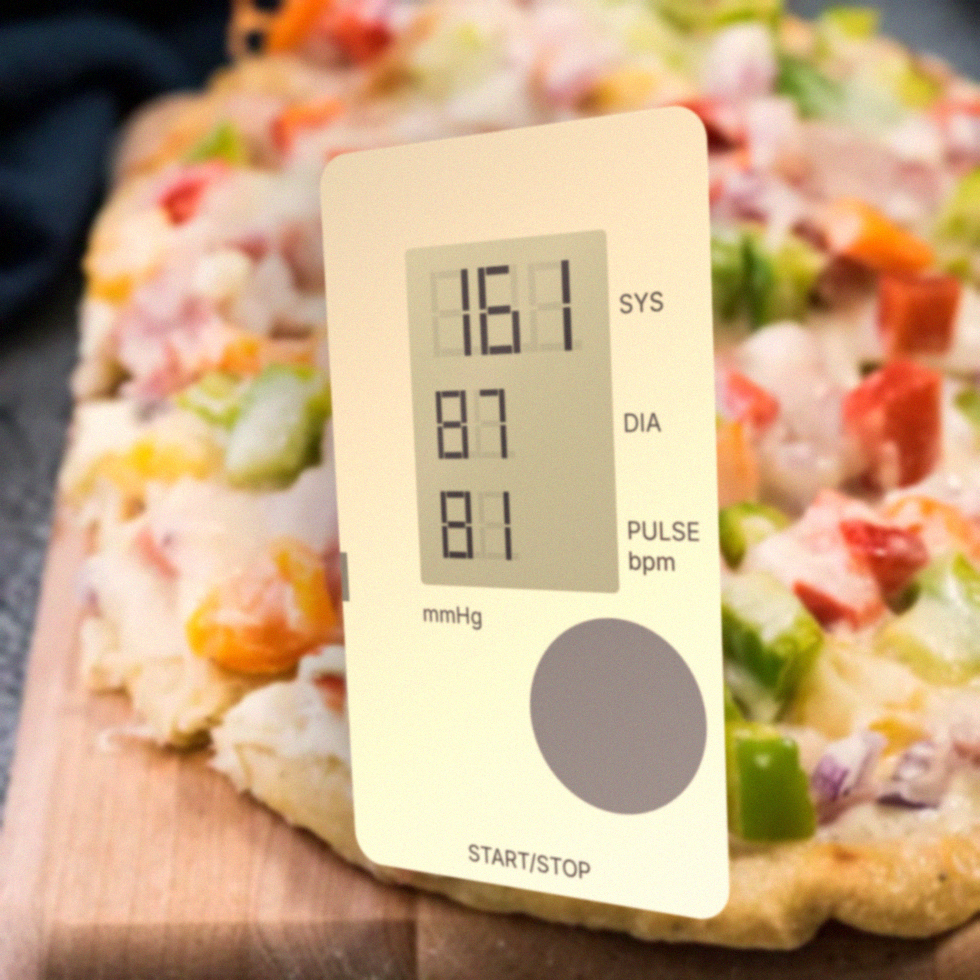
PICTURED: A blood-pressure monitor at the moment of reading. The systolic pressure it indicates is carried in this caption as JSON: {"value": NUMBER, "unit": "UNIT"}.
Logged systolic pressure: {"value": 161, "unit": "mmHg"}
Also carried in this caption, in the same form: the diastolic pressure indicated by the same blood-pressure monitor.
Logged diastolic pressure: {"value": 87, "unit": "mmHg"}
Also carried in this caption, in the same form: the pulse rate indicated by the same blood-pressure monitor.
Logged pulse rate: {"value": 81, "unit": "bpm"}
